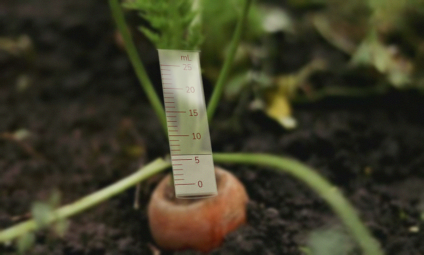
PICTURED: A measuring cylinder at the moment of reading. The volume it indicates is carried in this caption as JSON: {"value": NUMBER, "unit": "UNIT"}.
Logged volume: {"value": 6, "unit": "mL"}
